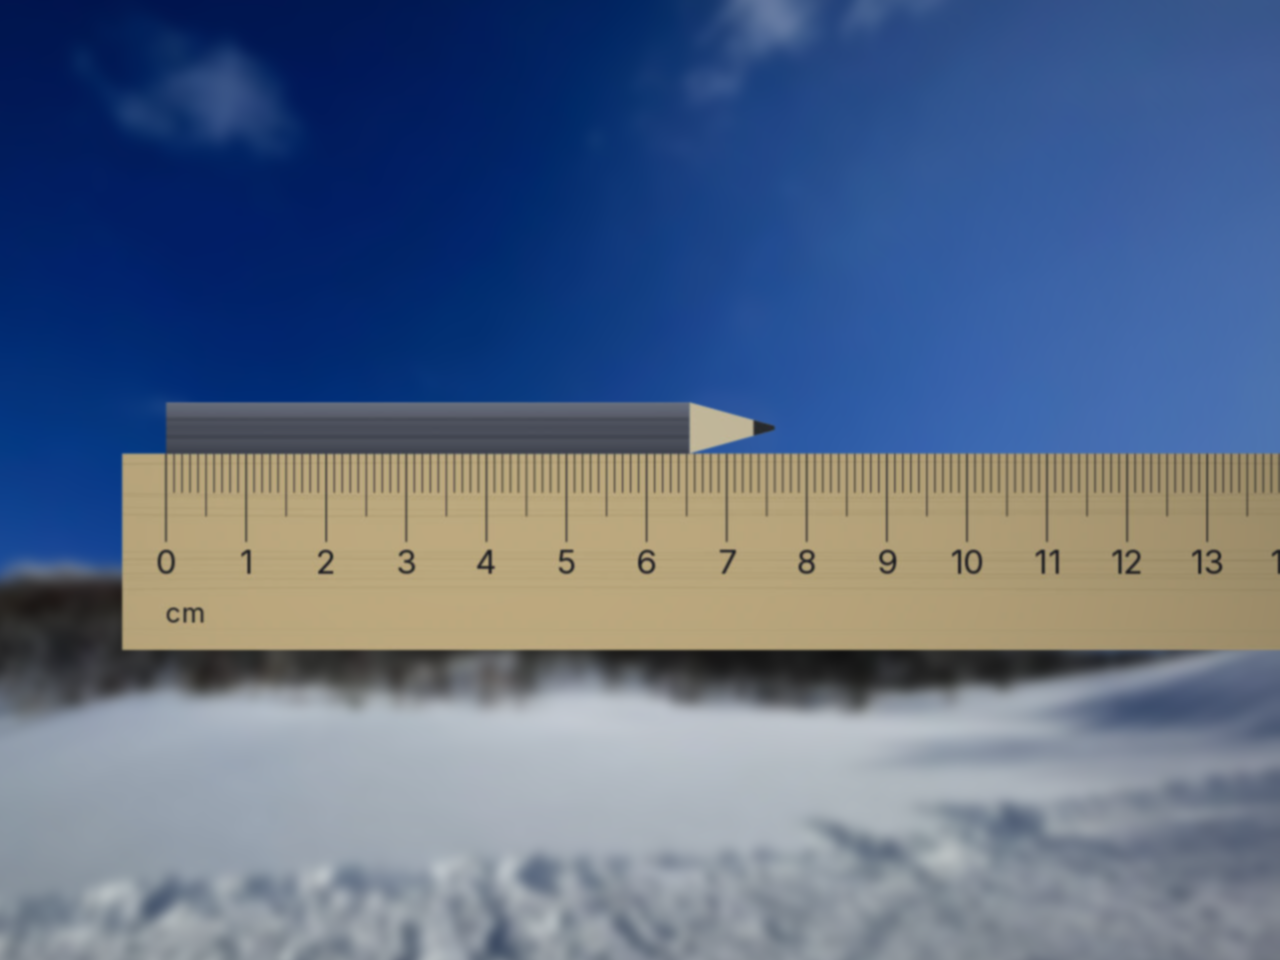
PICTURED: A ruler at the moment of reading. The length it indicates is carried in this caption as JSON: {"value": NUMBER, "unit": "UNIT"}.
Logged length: {"value": 7.6, "unit": "cm"}
